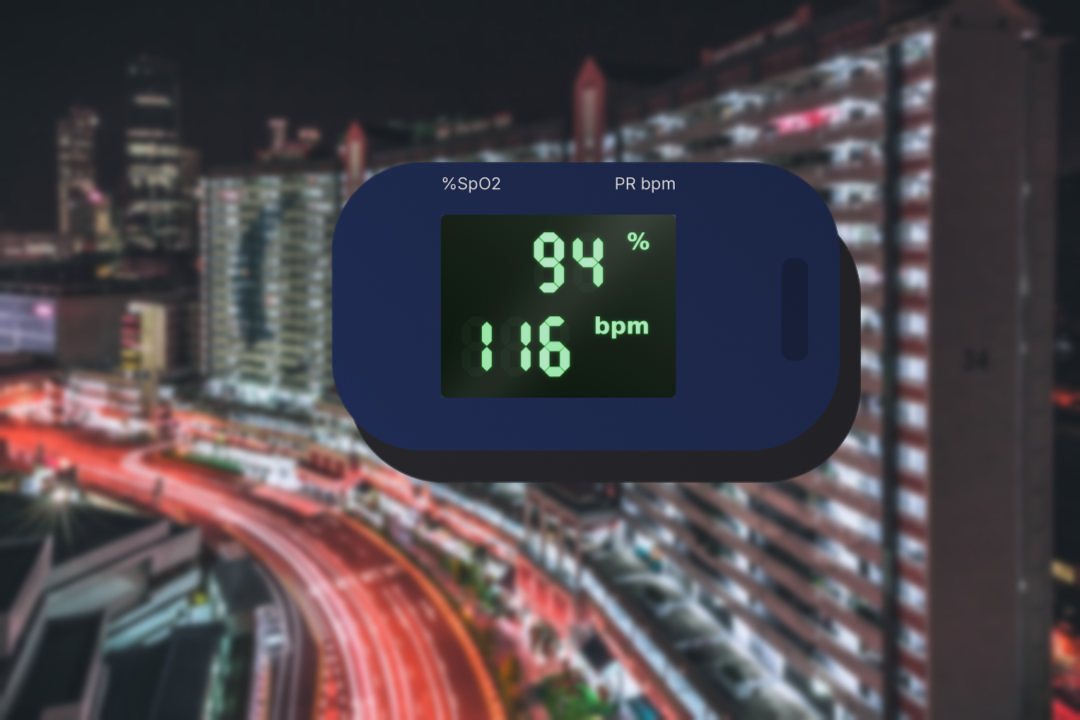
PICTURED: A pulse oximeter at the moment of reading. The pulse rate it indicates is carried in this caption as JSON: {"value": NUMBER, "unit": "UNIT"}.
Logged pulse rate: {"value": 116, "unit": "bpm"}
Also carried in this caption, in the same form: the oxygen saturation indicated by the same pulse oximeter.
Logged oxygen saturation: {"value": 94, "unit": "%"}
